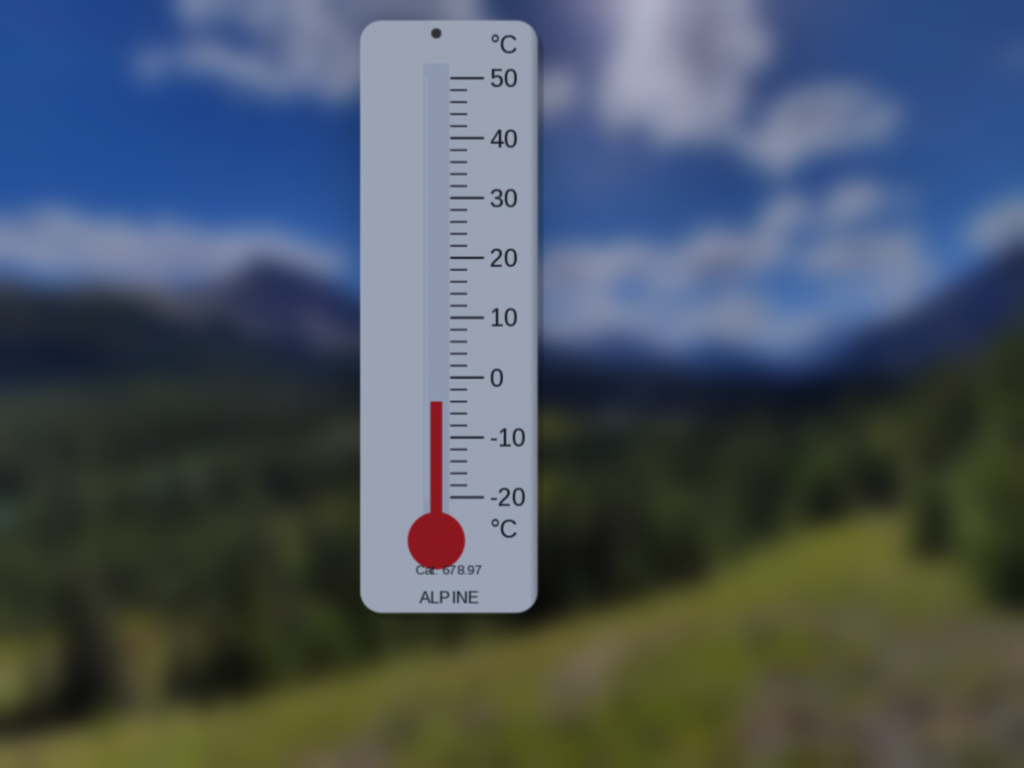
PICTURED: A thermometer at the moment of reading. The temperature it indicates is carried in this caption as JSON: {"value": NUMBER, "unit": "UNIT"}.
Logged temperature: {"value": -4, "unit": "°C"}
